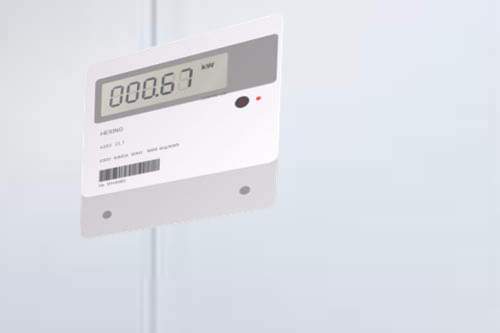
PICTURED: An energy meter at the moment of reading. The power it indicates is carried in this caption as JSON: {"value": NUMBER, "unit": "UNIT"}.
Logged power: {"value": 0.67, "unit": "kW"}
